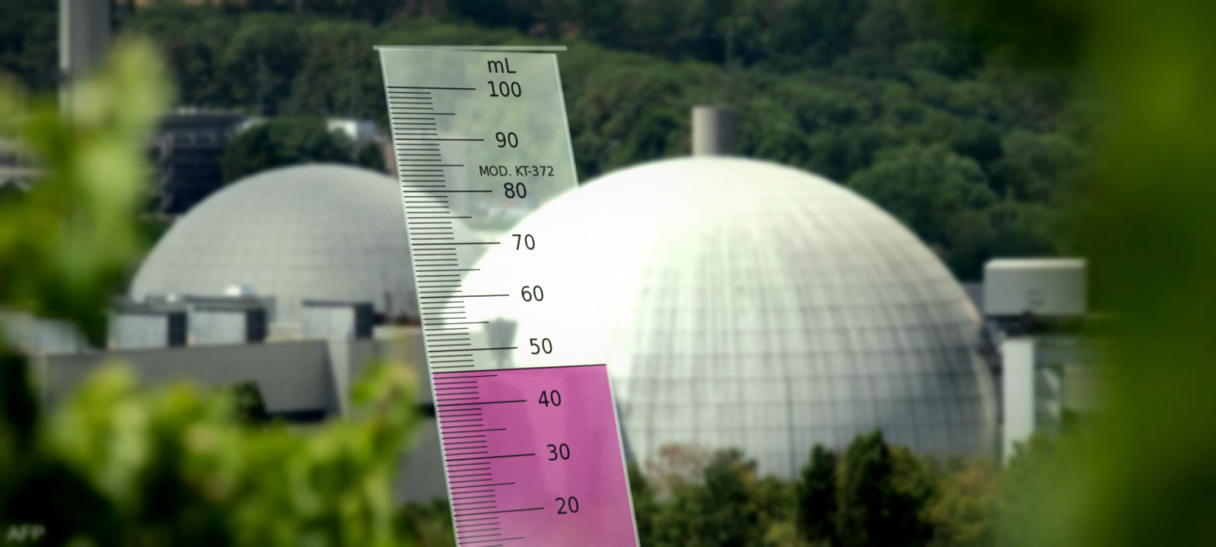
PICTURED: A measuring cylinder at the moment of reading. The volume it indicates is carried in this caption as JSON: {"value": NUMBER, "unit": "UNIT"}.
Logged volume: {"value": 46, "unit": "mL"}
